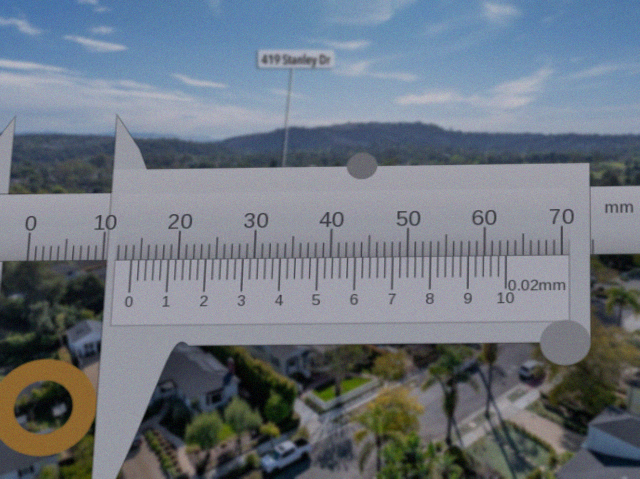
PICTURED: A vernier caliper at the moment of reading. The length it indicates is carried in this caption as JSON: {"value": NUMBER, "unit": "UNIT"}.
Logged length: {"value": 13.8, "unit": "mm"}
